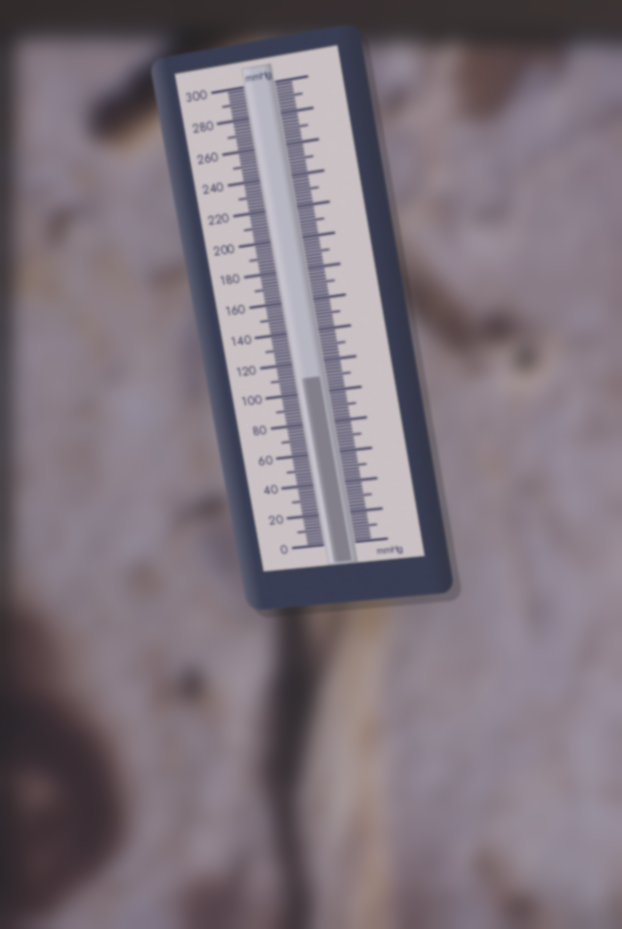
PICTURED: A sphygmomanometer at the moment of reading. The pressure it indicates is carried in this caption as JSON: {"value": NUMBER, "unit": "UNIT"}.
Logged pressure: {"value": 110, "unit": "mmHg"}
